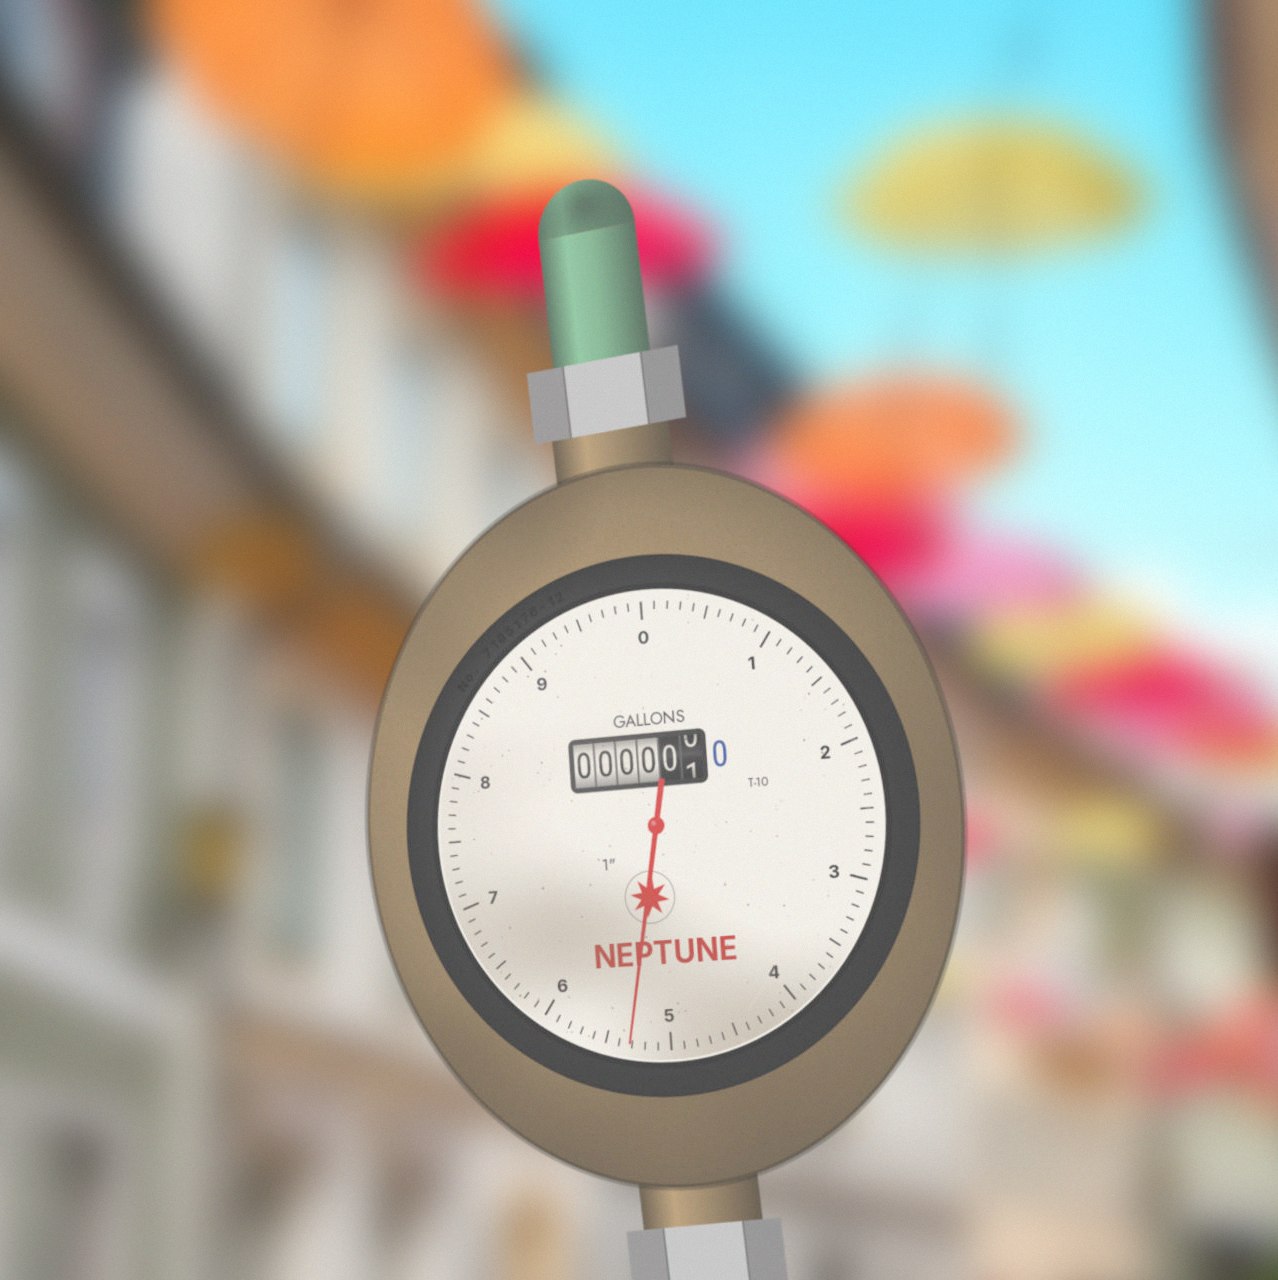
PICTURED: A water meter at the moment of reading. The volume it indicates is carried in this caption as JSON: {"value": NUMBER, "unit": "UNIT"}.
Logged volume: {"value": 5.3, "unit": "gal"}
